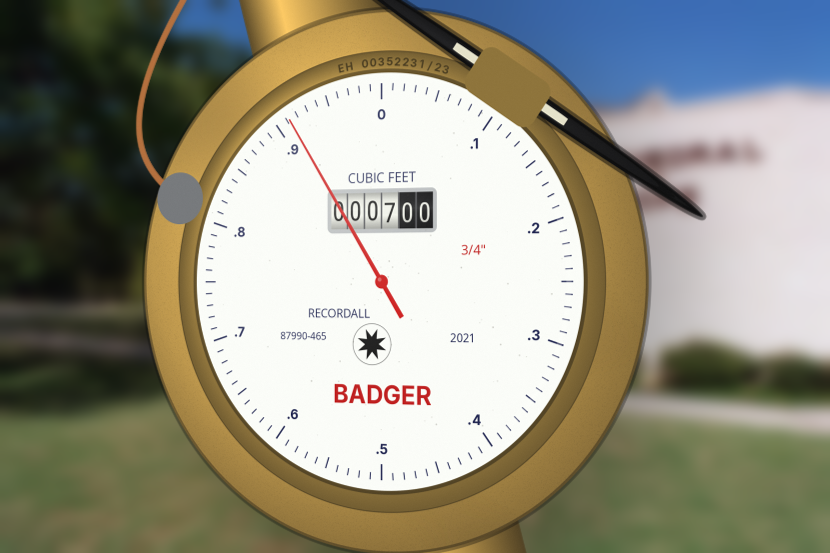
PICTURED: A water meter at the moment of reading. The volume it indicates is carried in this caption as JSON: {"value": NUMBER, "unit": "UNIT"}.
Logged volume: {"value": 699.91, "unit": "ft³"}
